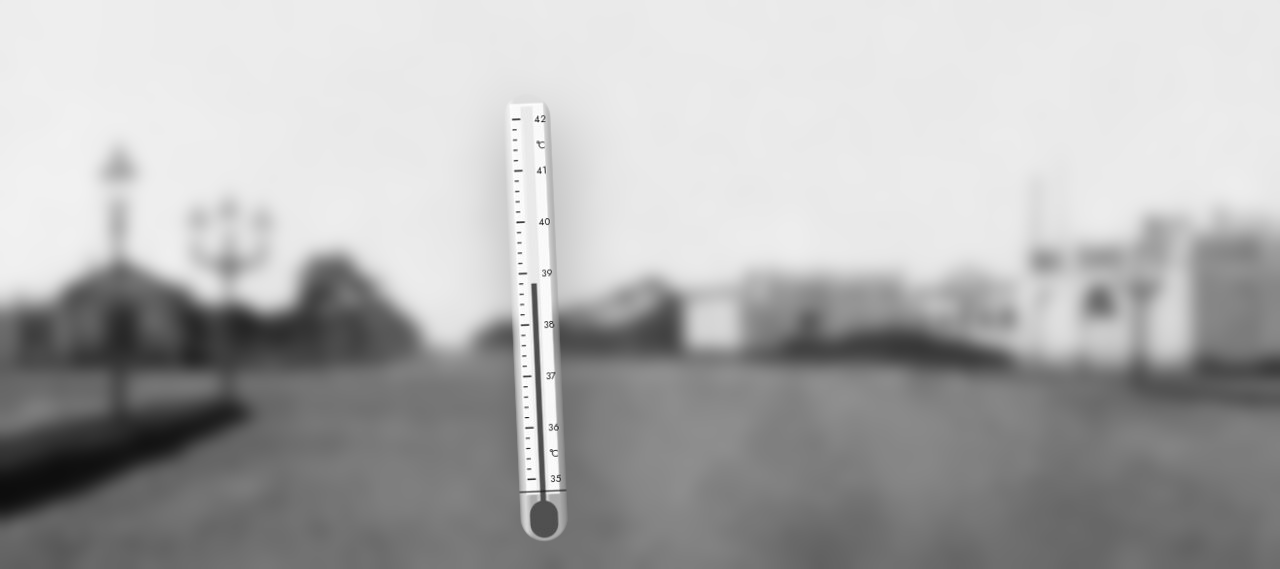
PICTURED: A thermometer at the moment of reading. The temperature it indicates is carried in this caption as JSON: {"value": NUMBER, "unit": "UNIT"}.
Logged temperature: {"value": 38.8, "unit": "°C"}
